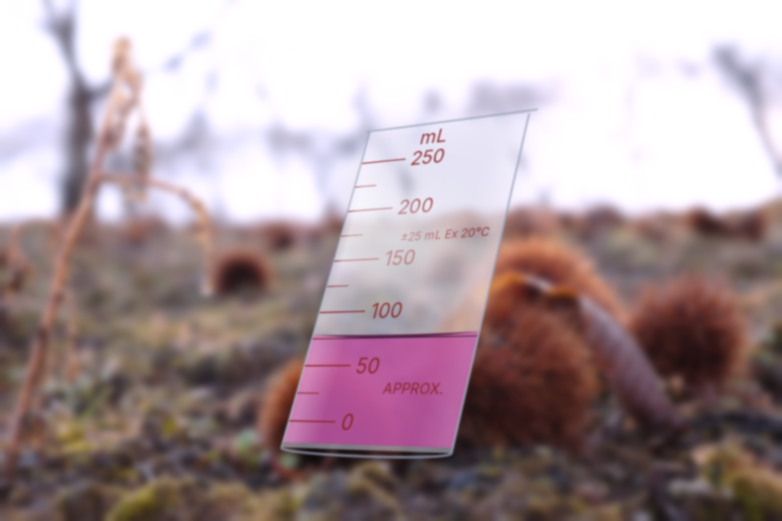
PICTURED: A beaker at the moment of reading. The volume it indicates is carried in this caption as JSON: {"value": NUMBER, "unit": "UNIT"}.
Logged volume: {"value": 75, "unit": "mL"}
